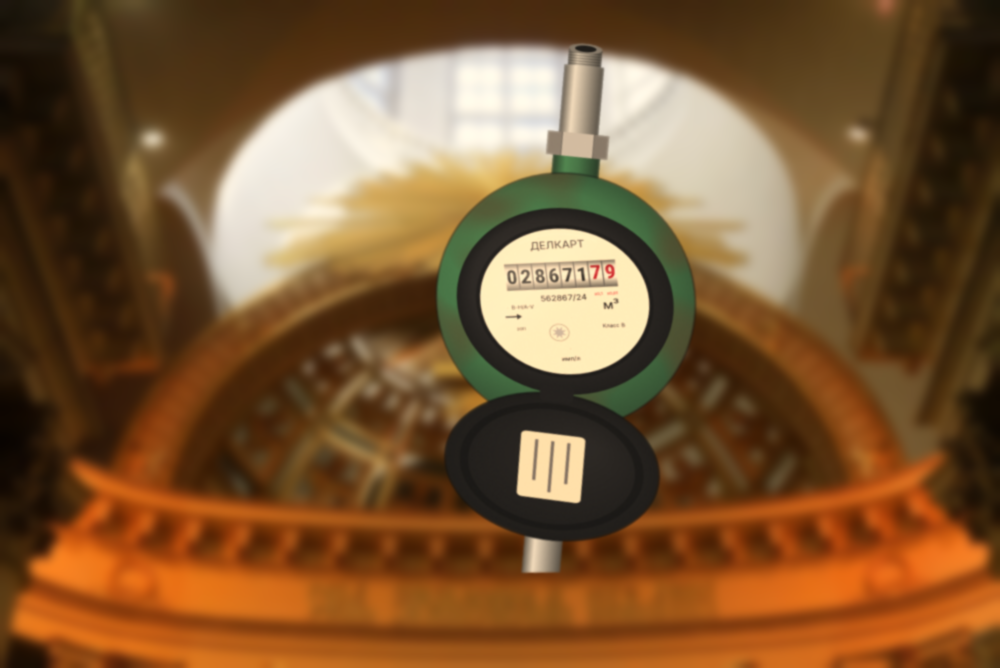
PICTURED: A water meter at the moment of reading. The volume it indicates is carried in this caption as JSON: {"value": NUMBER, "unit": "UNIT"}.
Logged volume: {"value": 28671.79, "unit": "m³"}
